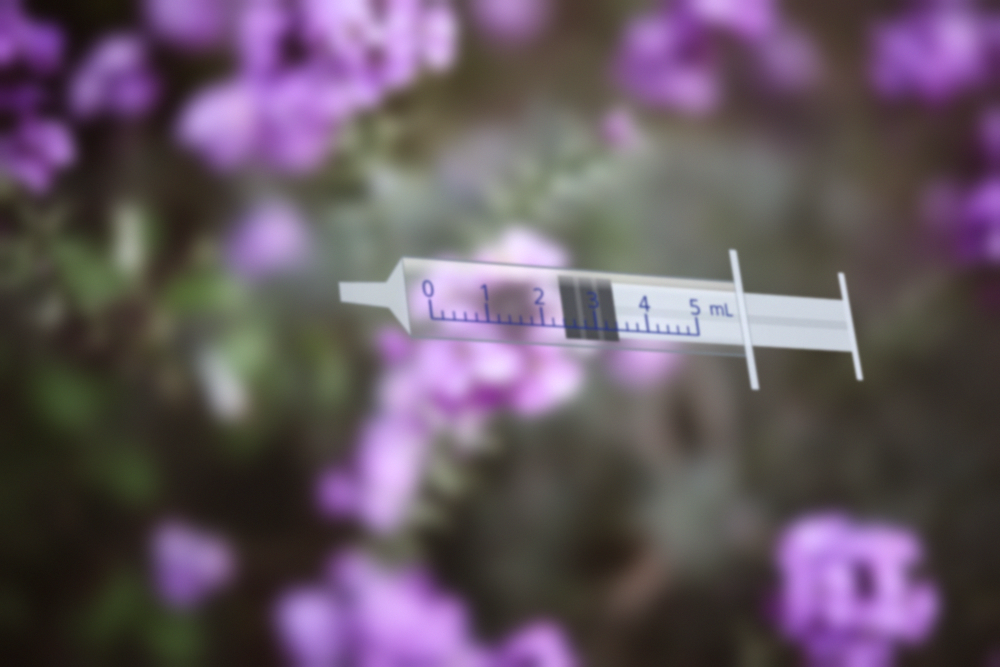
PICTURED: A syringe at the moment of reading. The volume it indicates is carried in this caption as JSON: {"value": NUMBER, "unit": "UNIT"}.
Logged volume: {"value": 2.4, "unit": "mL"}
